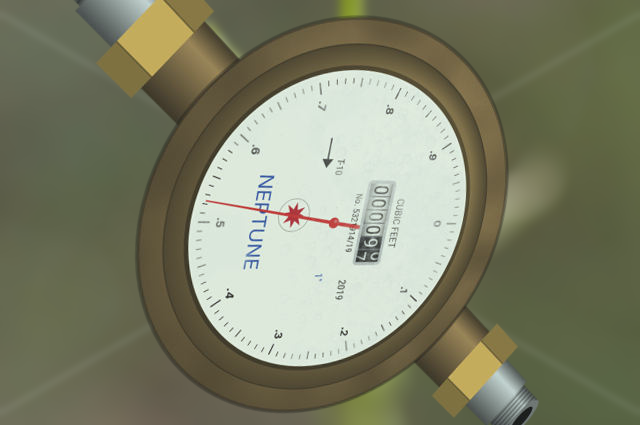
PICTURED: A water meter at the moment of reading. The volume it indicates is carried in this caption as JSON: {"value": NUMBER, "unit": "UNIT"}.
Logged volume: {"value": 96.52, "unit": "ft³"}
